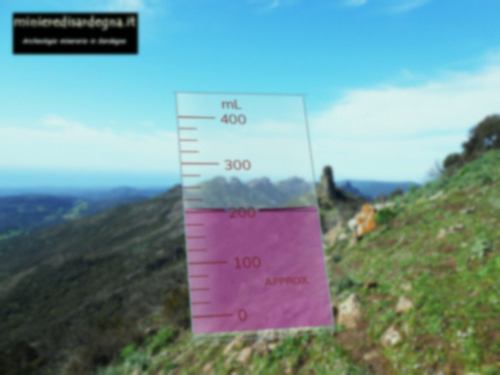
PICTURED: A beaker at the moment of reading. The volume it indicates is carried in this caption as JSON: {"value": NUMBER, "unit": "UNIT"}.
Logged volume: {"value": 200, "unit": "mL"}
